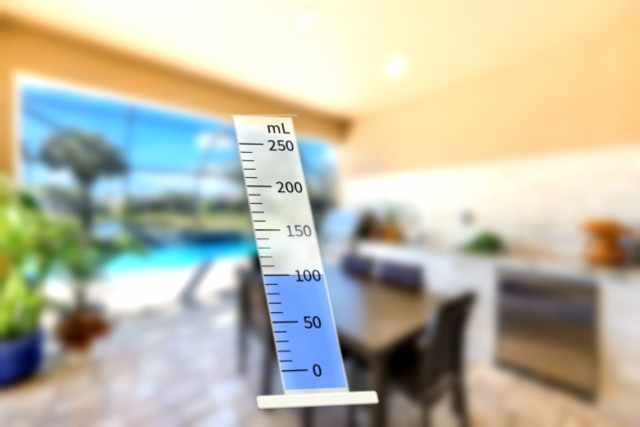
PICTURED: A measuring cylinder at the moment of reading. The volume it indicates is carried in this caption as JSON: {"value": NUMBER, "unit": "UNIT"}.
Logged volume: {"value": 100, "unit": "mL"}
